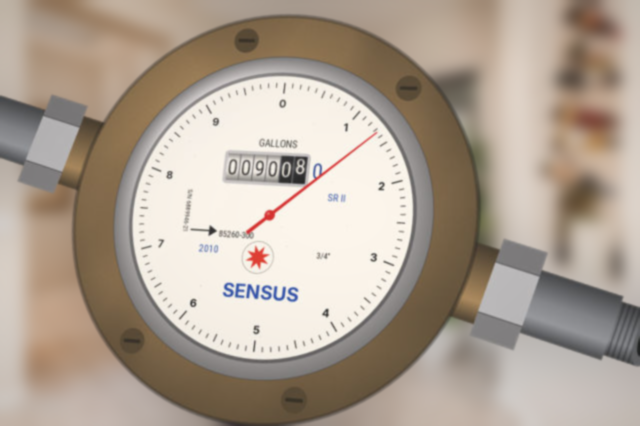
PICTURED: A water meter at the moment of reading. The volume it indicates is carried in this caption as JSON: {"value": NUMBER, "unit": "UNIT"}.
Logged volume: {"value": 90081.3, "unit": "gal"}
